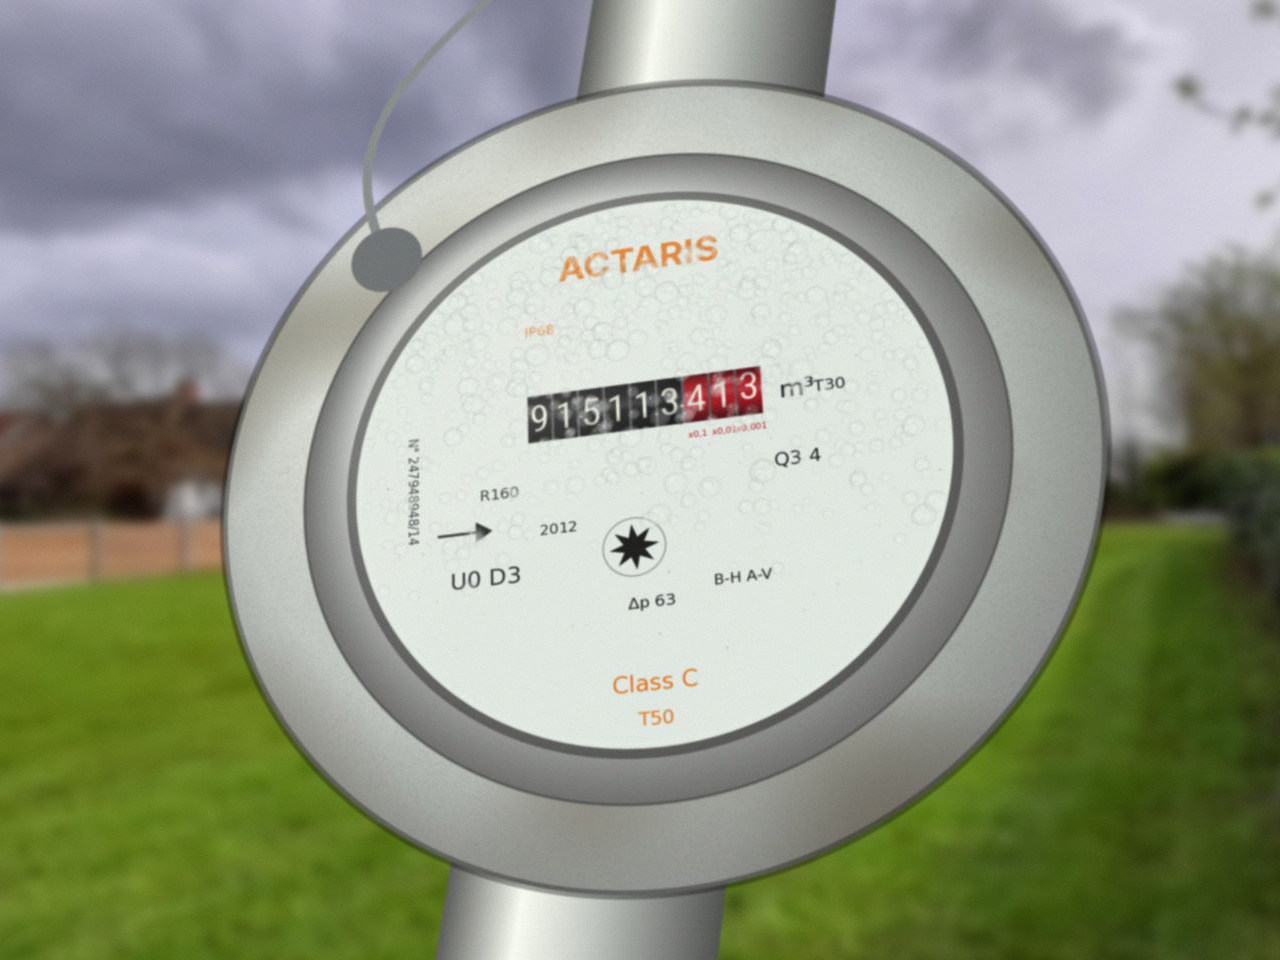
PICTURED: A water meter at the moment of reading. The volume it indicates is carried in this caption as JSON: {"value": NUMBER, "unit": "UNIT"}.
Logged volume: {"value": 915113.413, "unit": "m³"}
